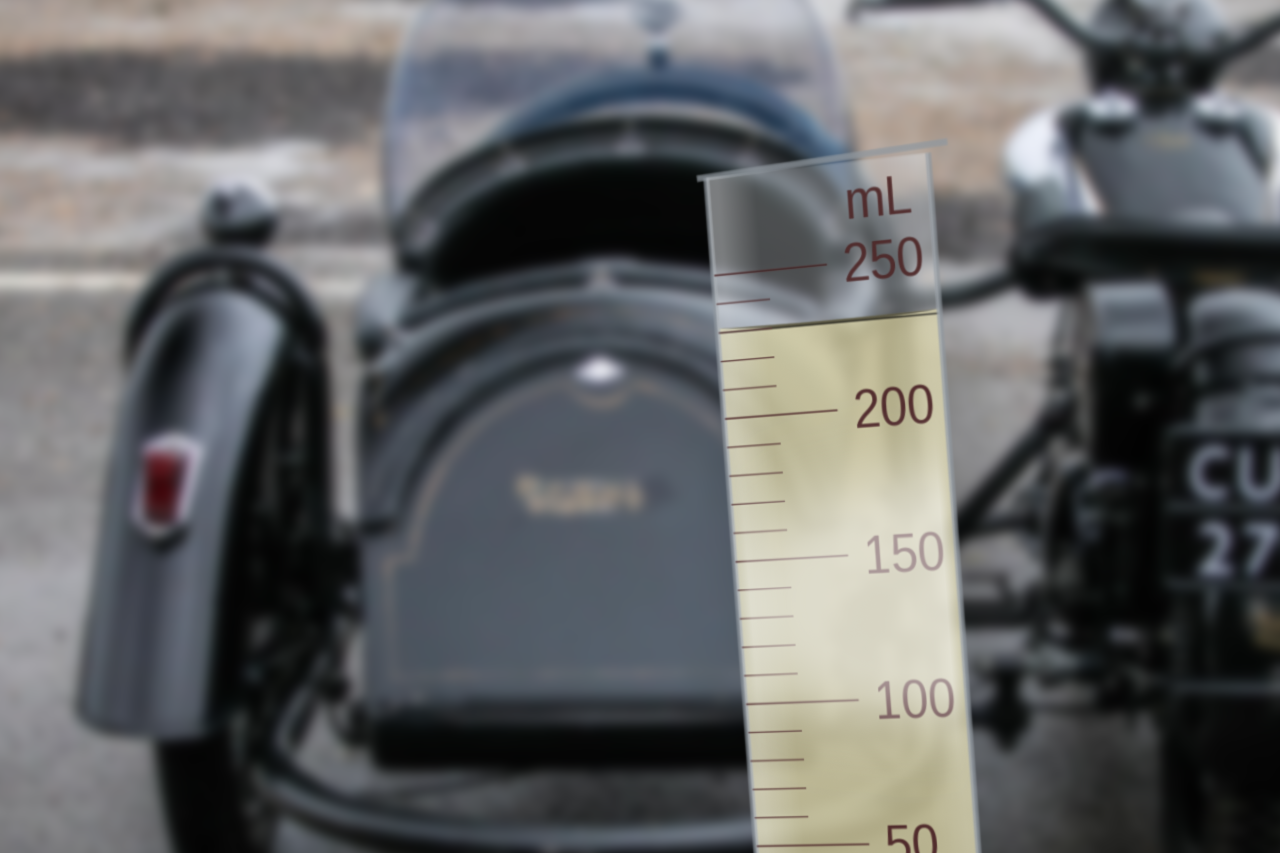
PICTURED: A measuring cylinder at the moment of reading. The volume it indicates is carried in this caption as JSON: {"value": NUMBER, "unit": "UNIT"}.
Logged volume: {"value": 230, "unit": "mL"}
